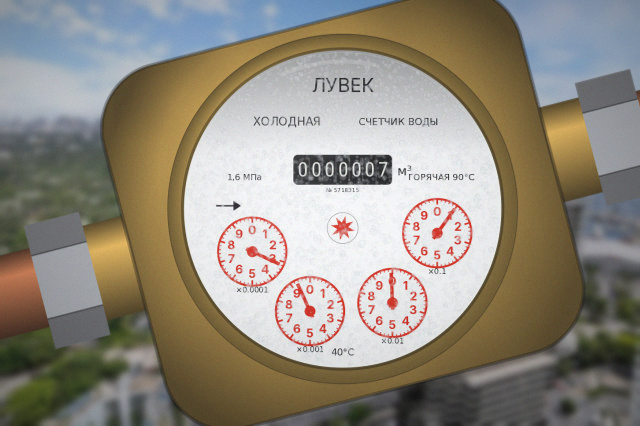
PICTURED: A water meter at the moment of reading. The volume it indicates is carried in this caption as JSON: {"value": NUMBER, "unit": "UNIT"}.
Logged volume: {"value": 7.0993, "unit": "m³"}
